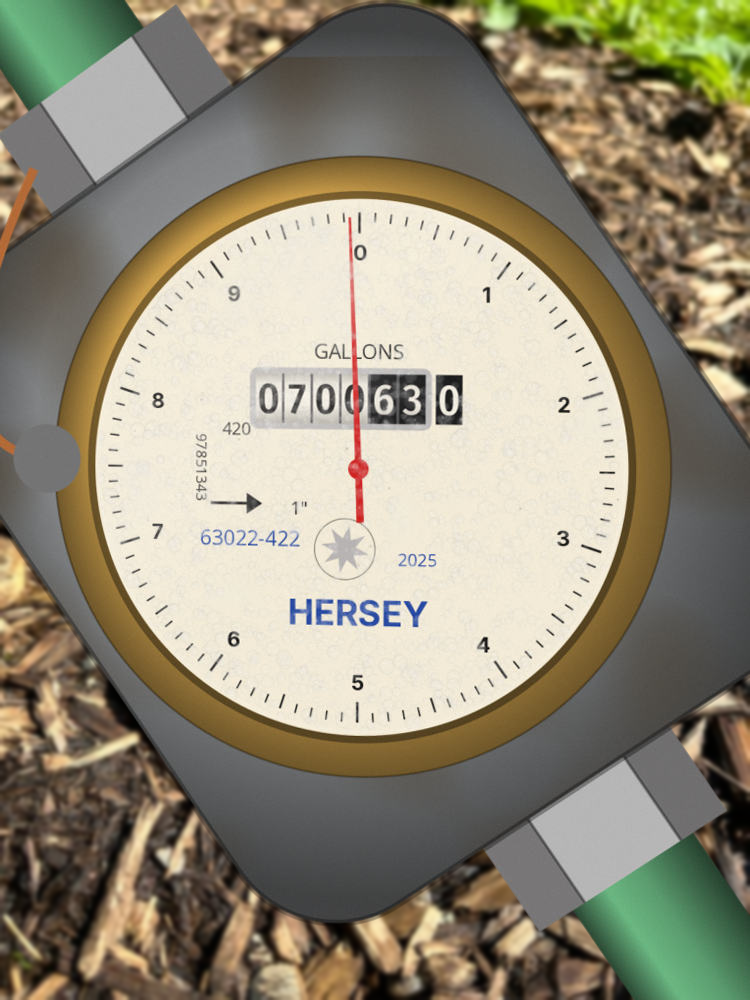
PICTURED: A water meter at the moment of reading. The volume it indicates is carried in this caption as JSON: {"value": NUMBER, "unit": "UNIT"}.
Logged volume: {"value": 700629.9, "unit": "gal"}
